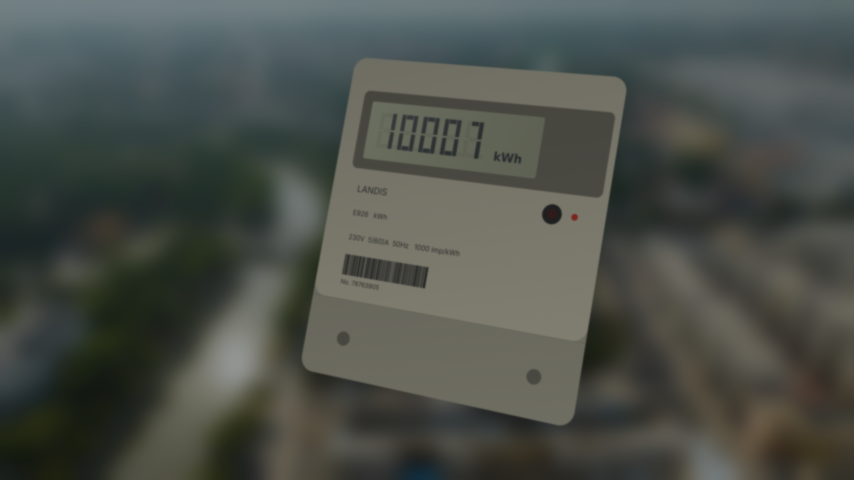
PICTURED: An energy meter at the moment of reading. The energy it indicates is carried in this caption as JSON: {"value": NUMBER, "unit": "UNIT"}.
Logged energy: {"value": 10007, "unit": "kWh"}
